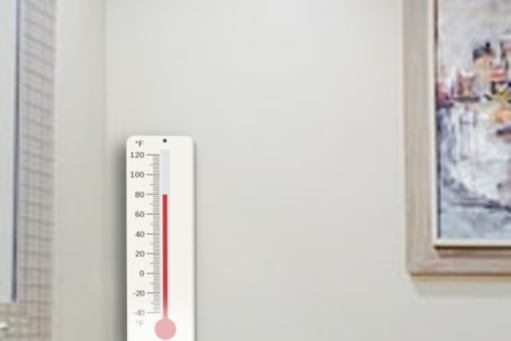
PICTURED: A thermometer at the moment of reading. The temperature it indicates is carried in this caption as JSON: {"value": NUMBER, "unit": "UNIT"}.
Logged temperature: {"value": 80, "unit": "°F"}
